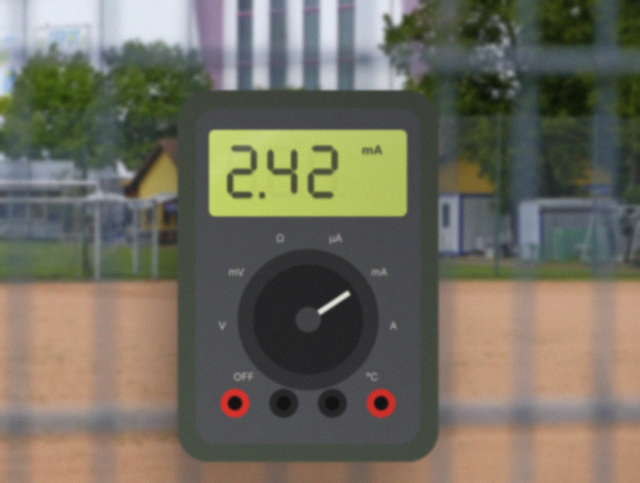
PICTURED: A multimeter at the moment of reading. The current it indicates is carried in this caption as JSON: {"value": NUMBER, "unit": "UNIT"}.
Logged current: {"value": 2.42, "unit": "mA"}
